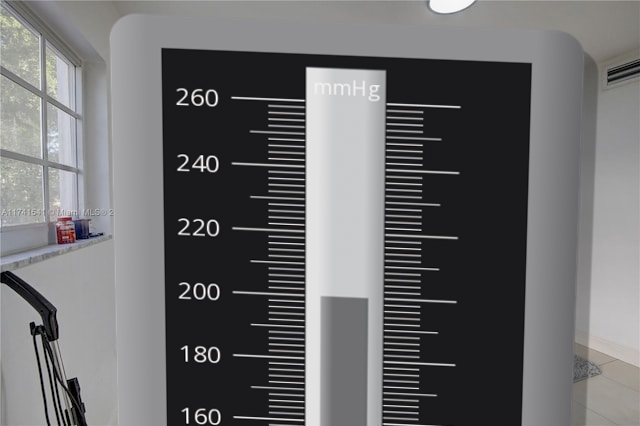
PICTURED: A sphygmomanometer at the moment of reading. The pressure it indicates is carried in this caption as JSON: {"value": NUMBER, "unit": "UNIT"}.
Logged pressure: {"value": 200, "unit": "mmHg"}
